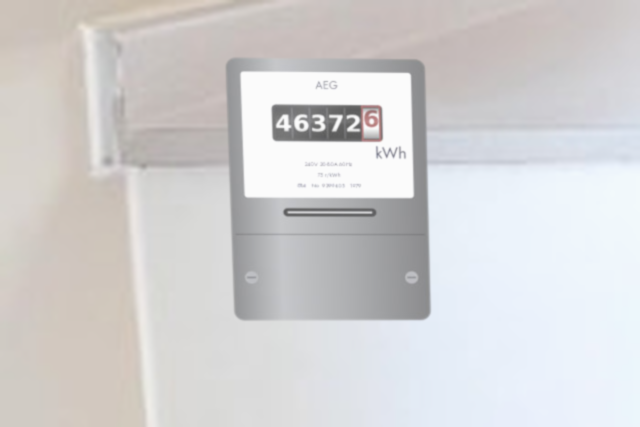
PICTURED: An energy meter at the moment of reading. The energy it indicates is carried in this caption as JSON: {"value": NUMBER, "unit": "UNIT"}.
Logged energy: {"value": 46372.6, "unit": "kWh"}
